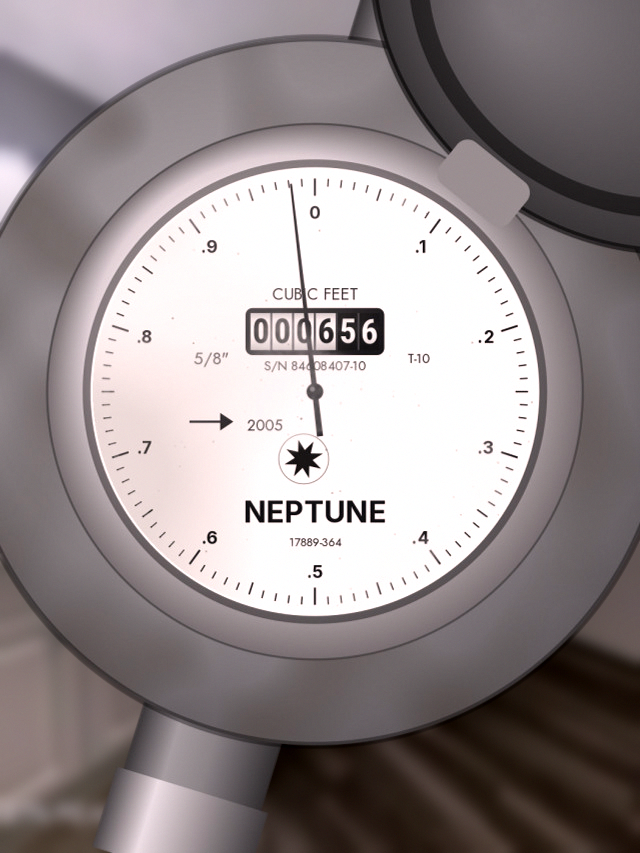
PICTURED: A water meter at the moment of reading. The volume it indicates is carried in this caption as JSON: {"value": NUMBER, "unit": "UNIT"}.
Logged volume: {"value": 655.98, "unit": "ft³"}
